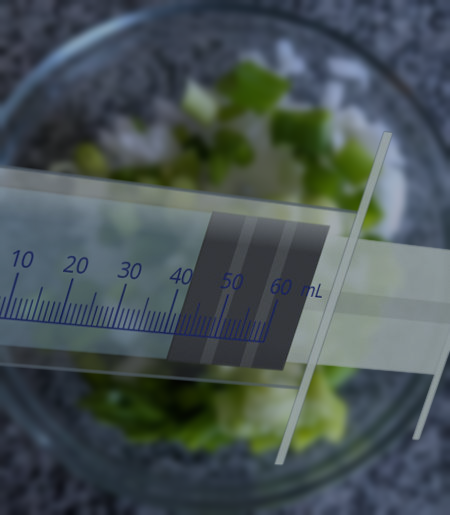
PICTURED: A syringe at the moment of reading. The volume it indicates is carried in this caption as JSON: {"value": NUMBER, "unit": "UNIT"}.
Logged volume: {"value": 42, "unit": "mL"}
